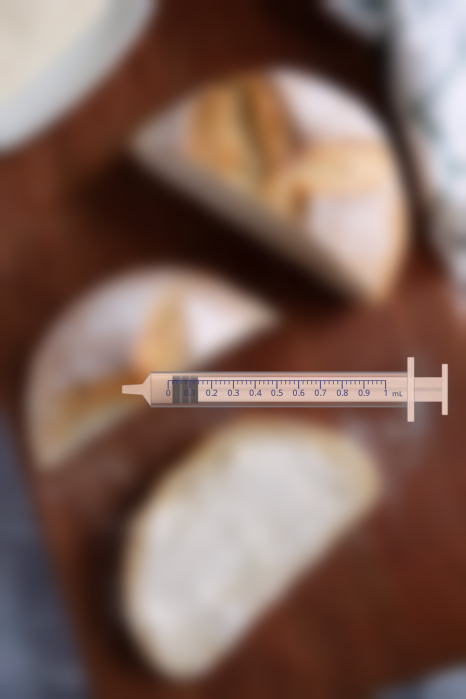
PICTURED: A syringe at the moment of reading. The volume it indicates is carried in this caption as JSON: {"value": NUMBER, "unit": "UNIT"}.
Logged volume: {"value": 0.02, "unit": "mL"}
